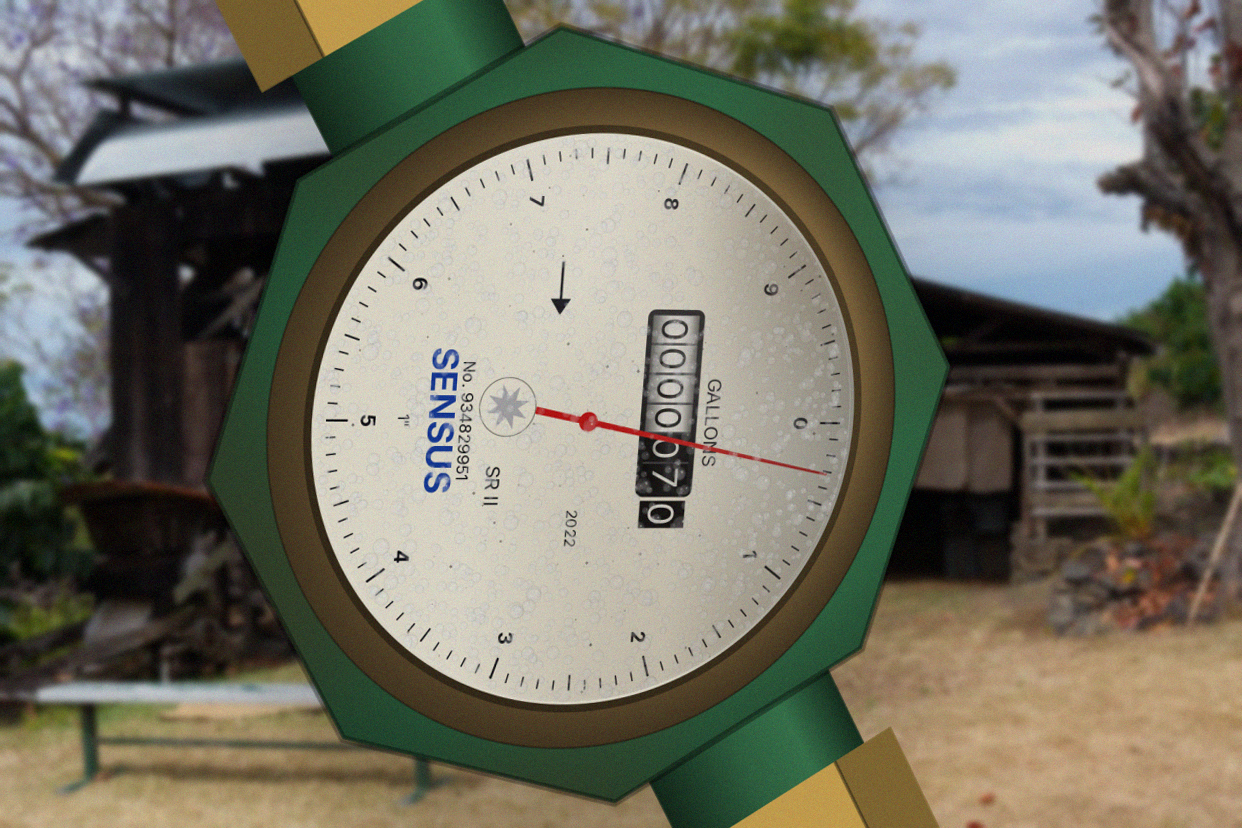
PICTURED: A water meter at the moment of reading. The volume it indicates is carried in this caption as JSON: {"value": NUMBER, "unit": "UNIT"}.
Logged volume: {"value": 70.3, "unit": "gal"}
